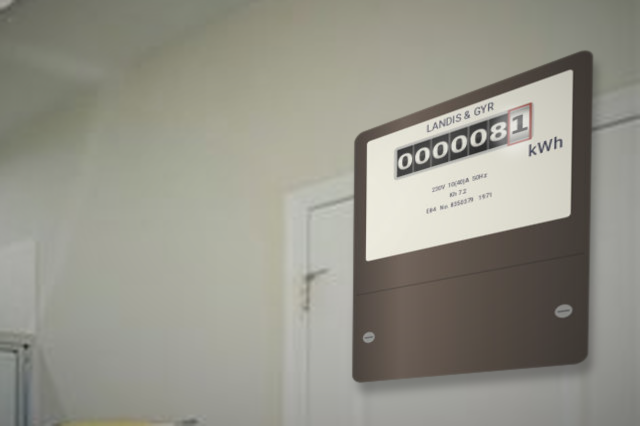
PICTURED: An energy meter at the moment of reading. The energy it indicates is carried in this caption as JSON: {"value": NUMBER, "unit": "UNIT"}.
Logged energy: {"value": 8.1, "unit": "kWh"}
